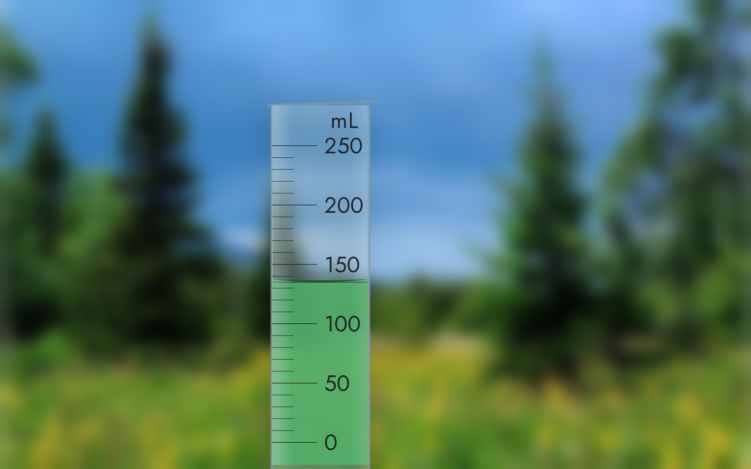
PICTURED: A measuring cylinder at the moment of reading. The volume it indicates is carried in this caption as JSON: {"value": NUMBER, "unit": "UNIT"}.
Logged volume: {"value": 135, "unit": "mL"}
